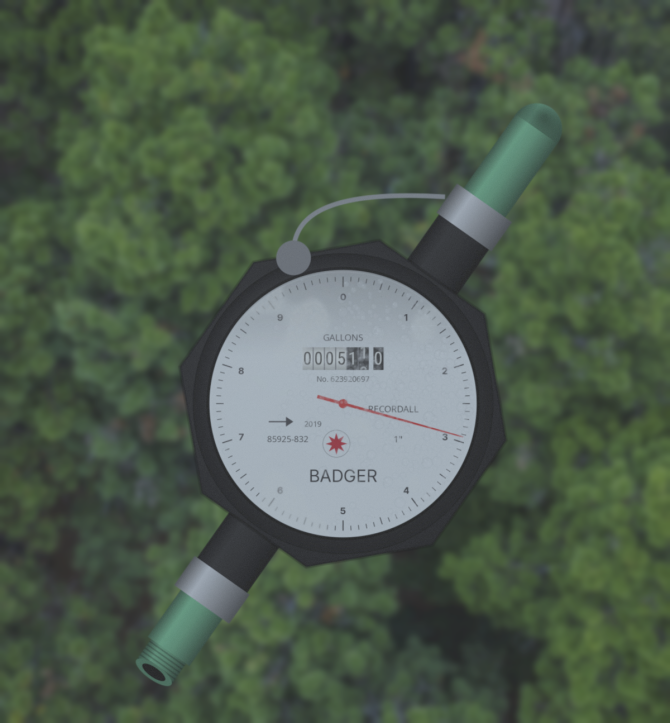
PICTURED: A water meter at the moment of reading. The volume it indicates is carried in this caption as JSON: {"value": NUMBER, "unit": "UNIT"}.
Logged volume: {"value": 5112.9, "unit": "gal"}
